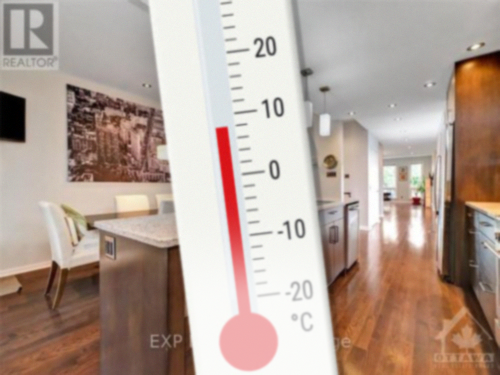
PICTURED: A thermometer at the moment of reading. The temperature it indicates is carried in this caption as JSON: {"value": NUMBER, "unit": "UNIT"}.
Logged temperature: {"value": 8, "unit": "°C"}
